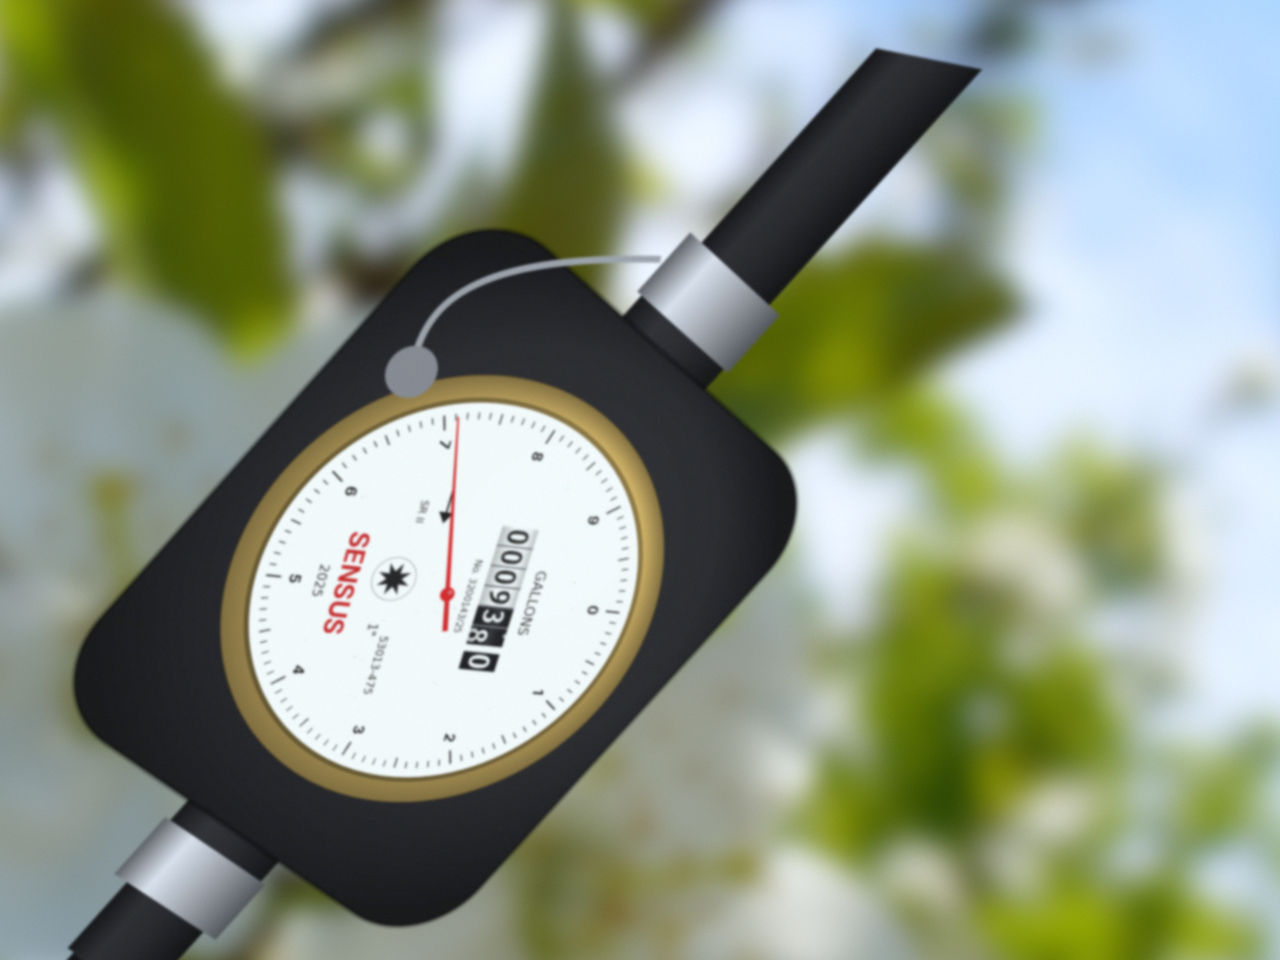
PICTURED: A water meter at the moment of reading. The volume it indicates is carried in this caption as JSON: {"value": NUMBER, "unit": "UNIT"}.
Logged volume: {"value": 9377.1, "unit": "gal"}
